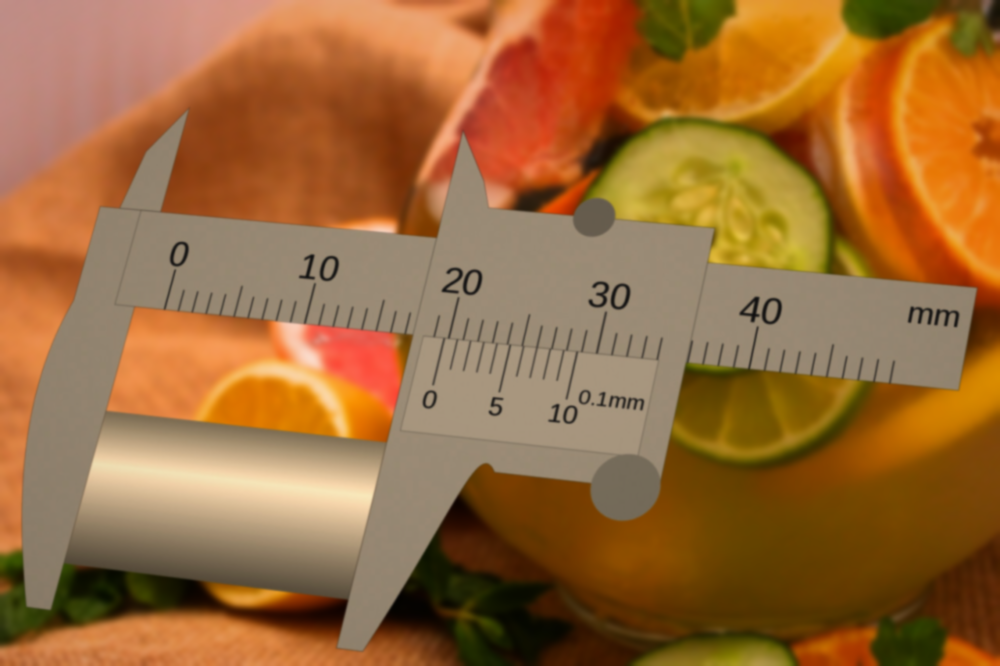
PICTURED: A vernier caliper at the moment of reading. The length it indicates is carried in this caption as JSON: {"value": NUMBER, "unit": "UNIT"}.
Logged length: {"value": 19.7, "unit": "mm"}
